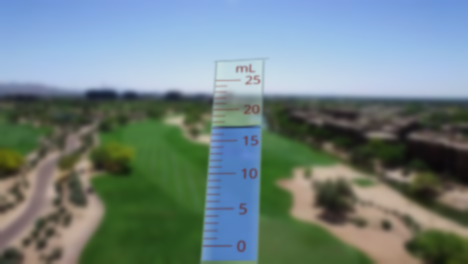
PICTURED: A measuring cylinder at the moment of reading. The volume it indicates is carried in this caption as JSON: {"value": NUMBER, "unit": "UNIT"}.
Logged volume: {"value": 17, "unit": "mL"}
